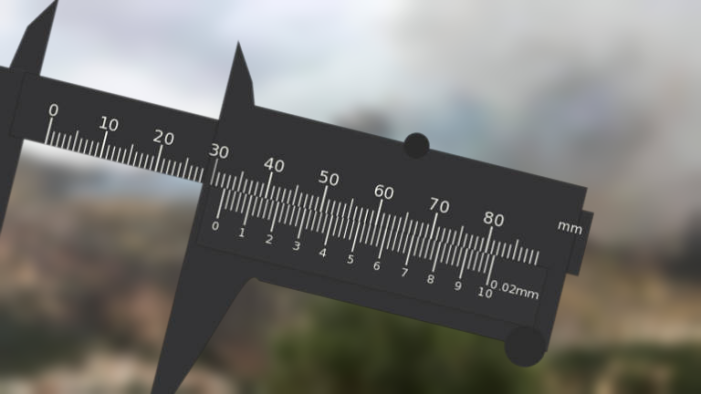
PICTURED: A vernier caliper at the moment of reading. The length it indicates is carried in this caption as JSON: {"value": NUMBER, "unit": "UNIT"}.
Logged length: {"value": 32.6, "unit": "mm"}
